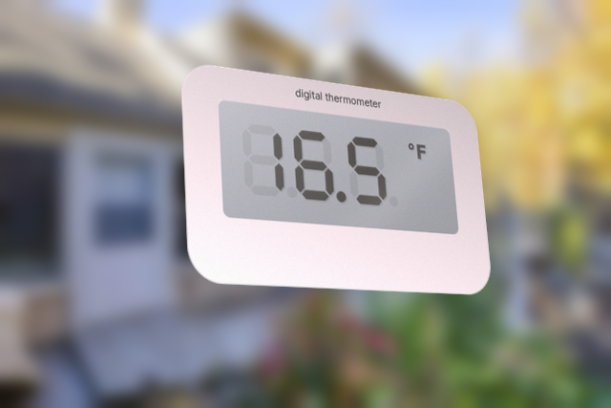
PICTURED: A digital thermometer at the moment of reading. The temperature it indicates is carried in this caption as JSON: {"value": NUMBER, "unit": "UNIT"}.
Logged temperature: {"value": 16.5, "unit": "°F"}
